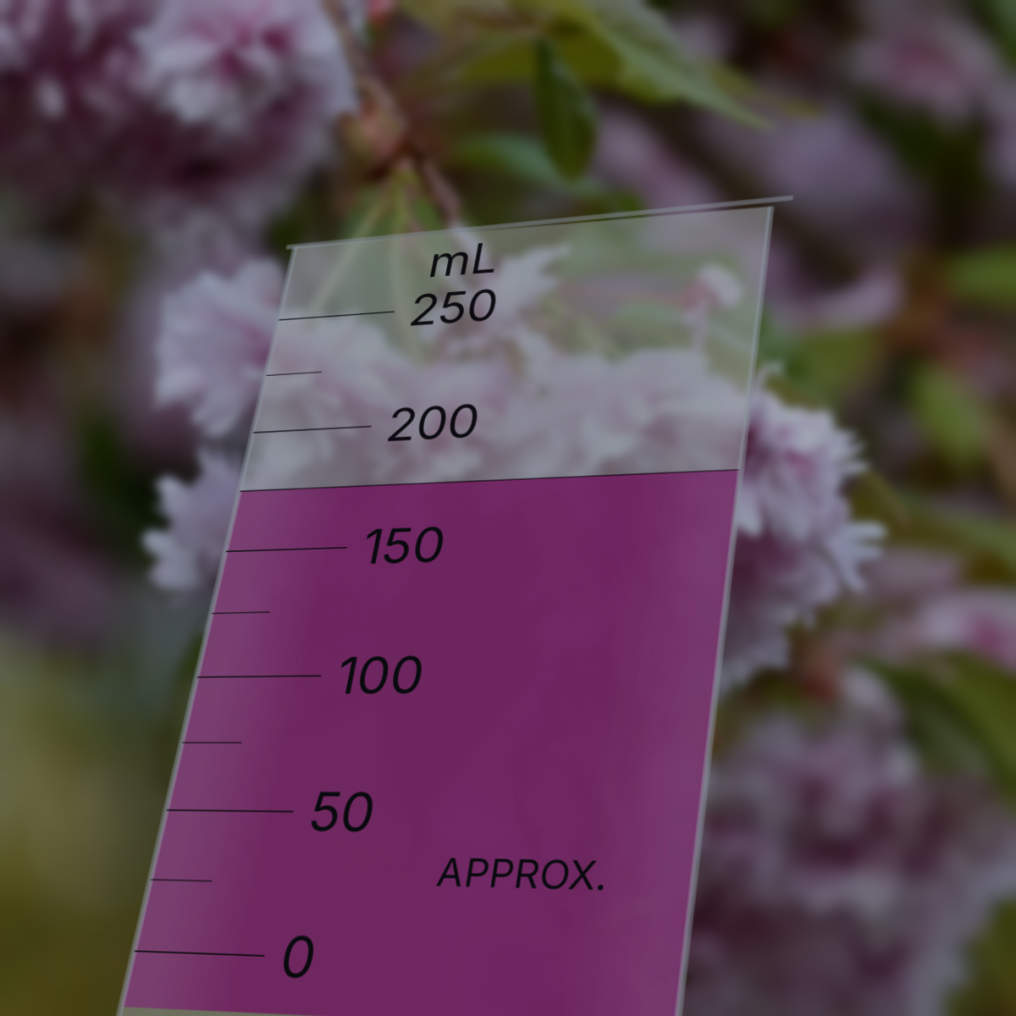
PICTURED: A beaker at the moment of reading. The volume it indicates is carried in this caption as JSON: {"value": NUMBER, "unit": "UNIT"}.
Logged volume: {"value": 175, "unit": "mL"}
